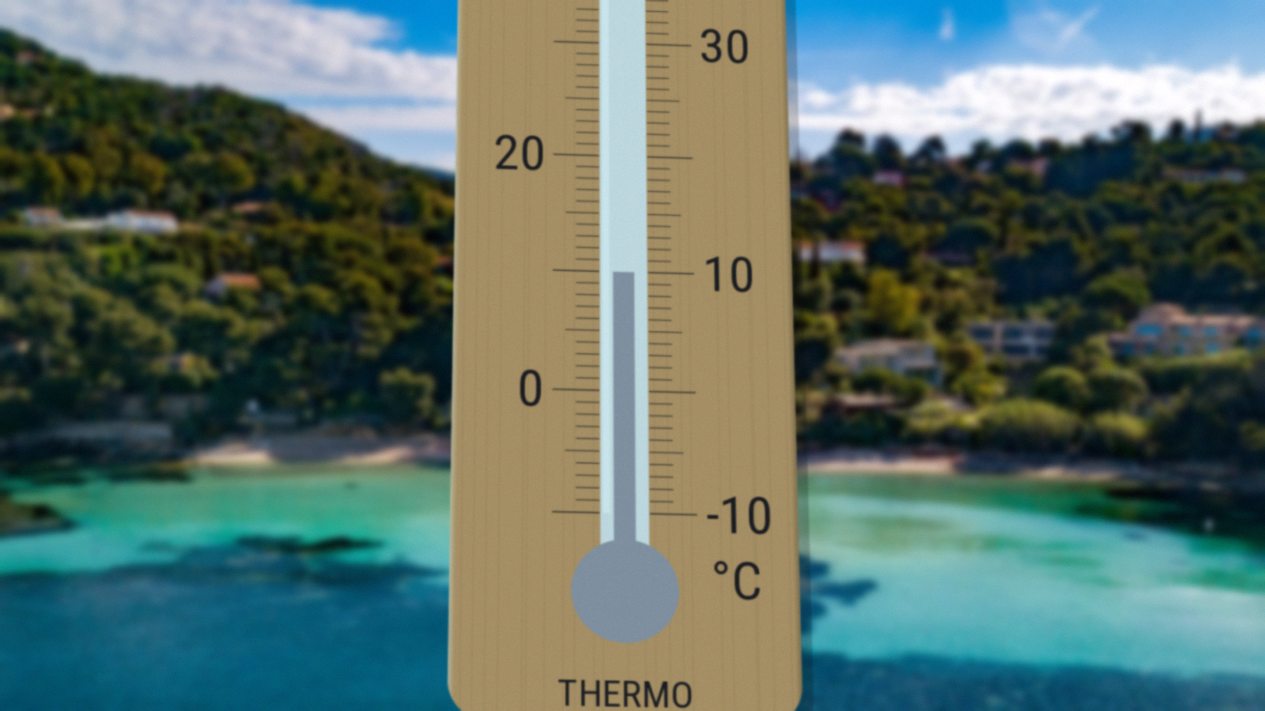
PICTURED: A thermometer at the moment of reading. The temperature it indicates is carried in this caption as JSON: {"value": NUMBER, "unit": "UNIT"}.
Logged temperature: {"value": 10, "unit": "°C"}
